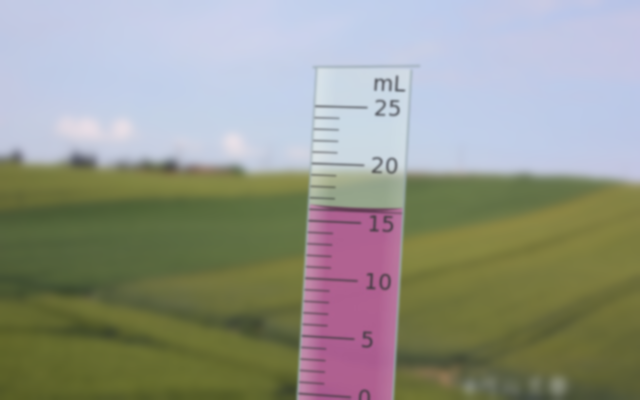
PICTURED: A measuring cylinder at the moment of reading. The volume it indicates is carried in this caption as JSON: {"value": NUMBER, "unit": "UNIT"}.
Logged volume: {"value": 16, "unit": "mL"}
